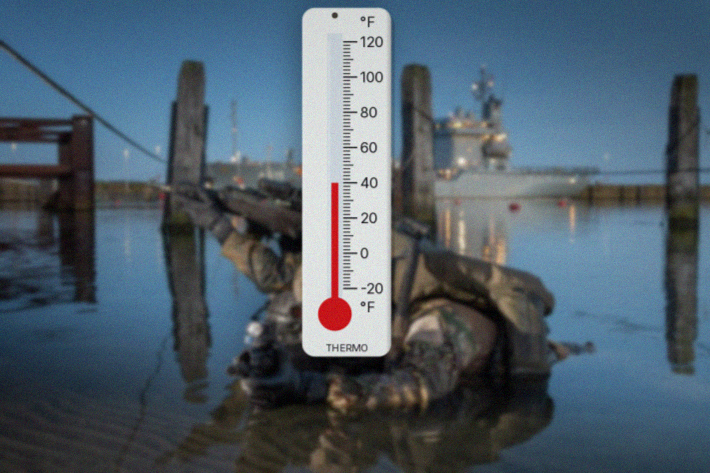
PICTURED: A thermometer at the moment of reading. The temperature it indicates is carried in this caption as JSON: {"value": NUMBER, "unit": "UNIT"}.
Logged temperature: {"value": 40, "unit": "°F"}
